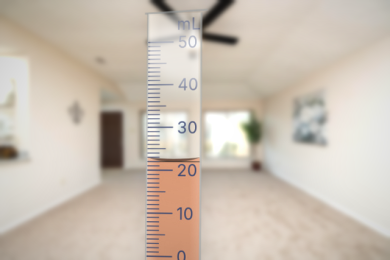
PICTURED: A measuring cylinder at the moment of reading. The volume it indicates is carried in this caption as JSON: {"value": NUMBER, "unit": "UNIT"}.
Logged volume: {"value": 22, "unit": "mL"}
